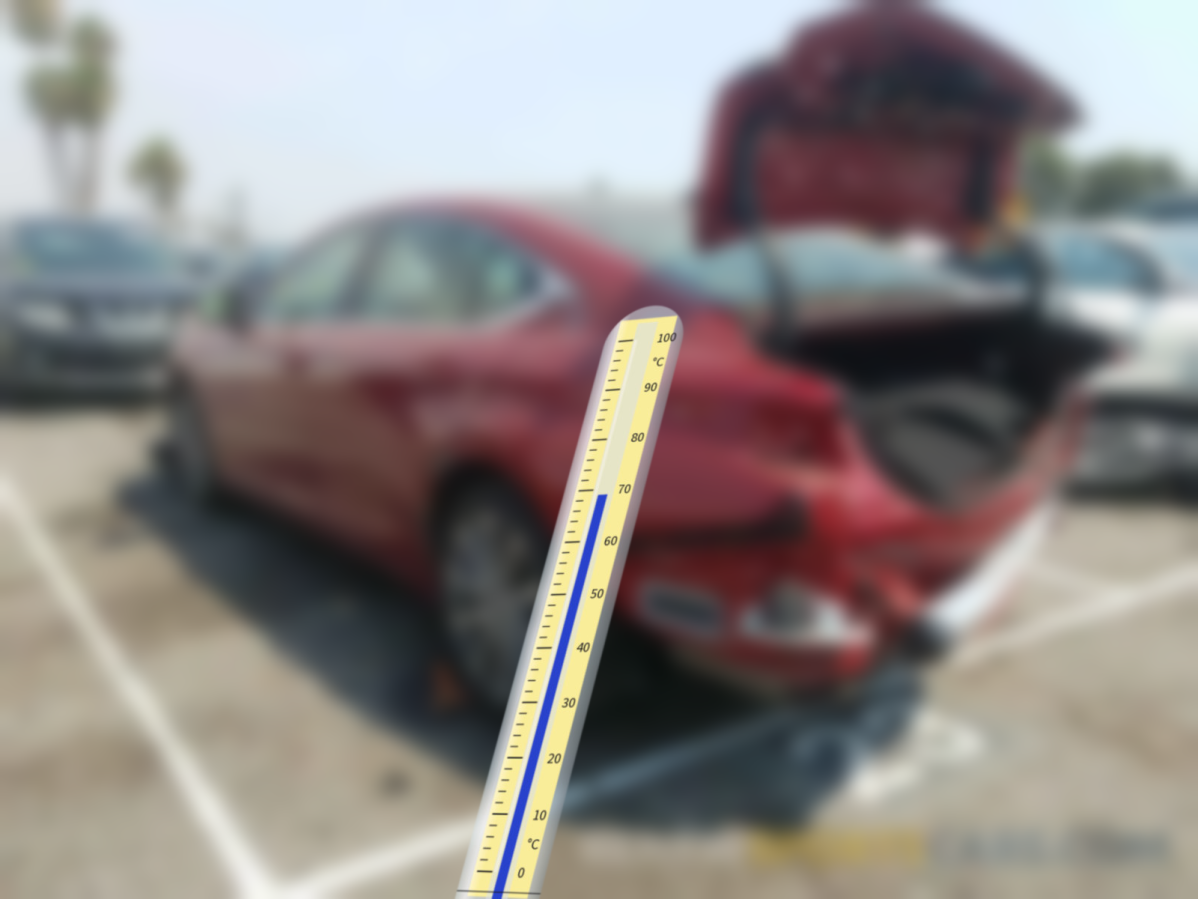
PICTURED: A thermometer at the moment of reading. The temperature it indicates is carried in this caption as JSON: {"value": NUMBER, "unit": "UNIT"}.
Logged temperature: {"value": 69, "unit": "°C"}
